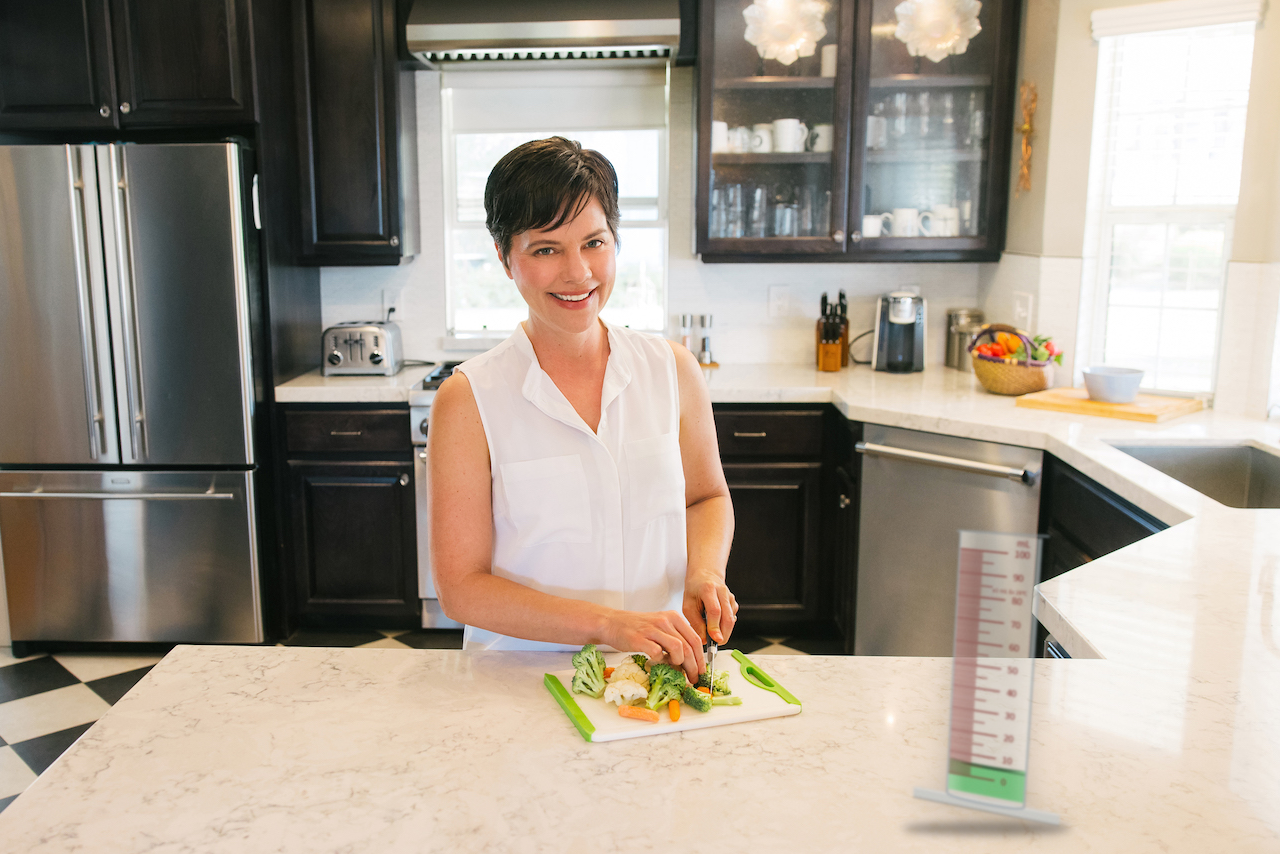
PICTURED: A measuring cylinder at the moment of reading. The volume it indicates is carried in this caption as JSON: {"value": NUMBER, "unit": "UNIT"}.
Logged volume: {"value": 5, "unit": "mL"}
